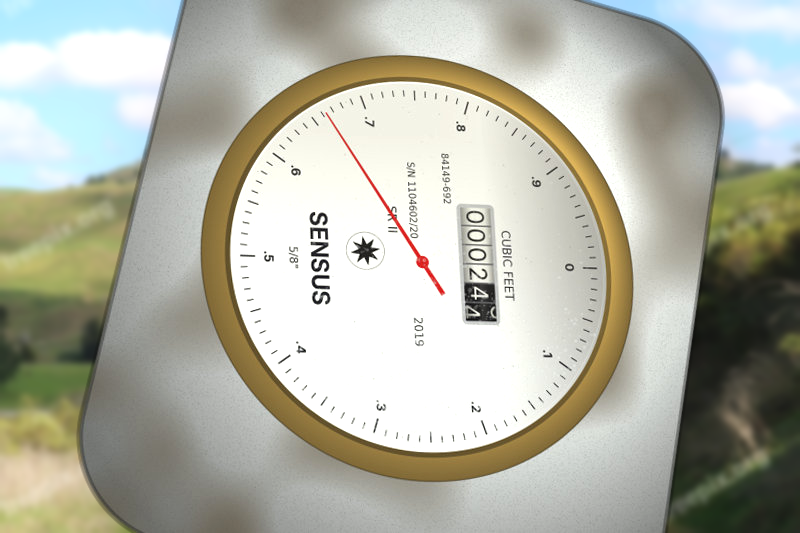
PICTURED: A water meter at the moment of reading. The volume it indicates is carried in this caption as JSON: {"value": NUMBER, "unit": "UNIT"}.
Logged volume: {"value": 243.66, "unit": "ft³"}
